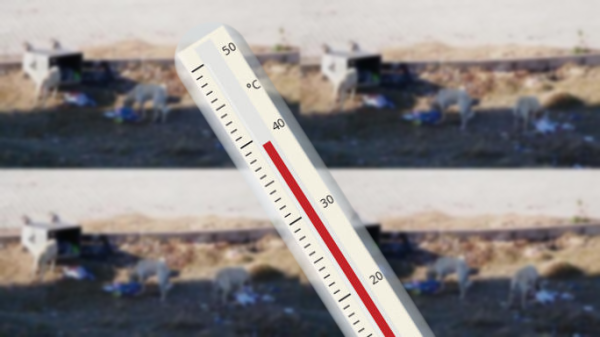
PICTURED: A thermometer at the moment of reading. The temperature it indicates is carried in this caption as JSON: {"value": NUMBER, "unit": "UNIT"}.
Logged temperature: {"value": 39, "unit": "°C"}
